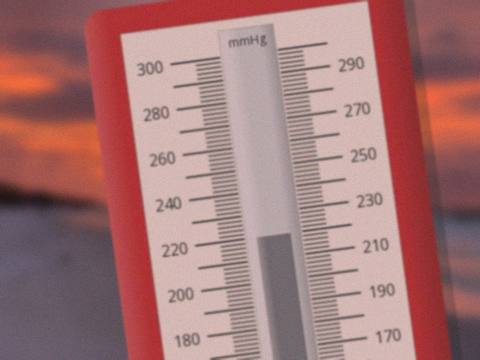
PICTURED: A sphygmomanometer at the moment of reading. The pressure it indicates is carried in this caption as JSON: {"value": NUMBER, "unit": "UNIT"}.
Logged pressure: {"value": 220, "unit": "mmHg"}
